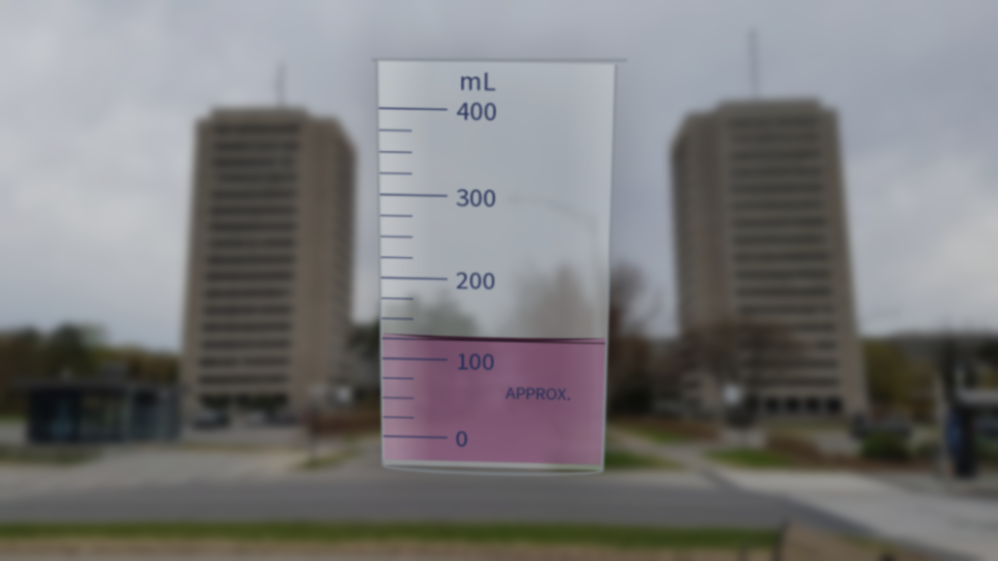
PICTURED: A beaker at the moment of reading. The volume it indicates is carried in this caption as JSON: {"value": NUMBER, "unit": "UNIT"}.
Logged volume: {"value": 125, "unit": "mL"}
